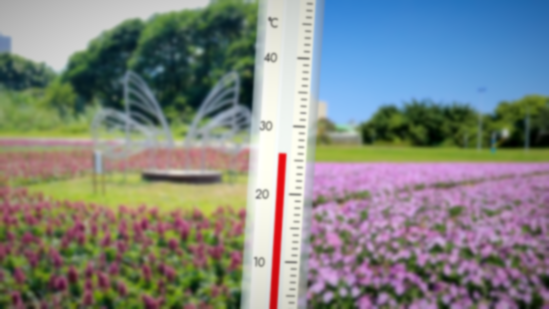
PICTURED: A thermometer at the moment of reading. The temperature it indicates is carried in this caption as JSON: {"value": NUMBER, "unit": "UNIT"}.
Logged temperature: {"value": 26, "unit": "°C"}
